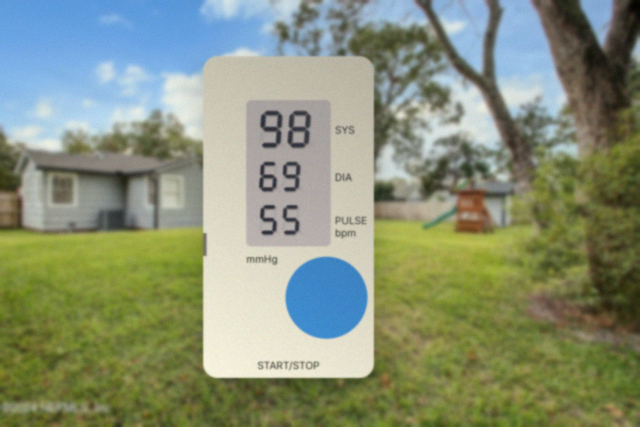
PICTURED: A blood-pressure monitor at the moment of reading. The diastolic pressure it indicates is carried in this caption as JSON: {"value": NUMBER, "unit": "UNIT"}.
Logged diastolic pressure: {"value": 69, "unit": "mmHg"}
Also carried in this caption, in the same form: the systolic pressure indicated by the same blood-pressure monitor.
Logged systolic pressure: {"value": 98, "unit": "mmHg"}
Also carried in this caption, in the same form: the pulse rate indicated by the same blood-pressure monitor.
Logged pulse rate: {"value": 55, "unit": "bpm"}
